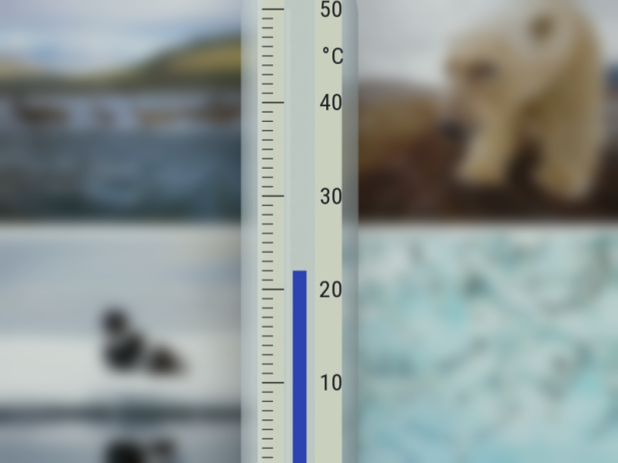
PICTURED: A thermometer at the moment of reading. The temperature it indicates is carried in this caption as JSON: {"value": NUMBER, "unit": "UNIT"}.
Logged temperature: {"value": 22, "unit": "°C"}
